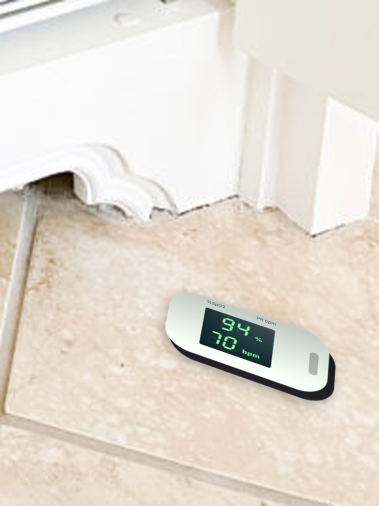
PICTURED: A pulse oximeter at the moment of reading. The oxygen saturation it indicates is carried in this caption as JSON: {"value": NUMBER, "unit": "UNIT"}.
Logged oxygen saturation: {"value": 94, "unit": "%"}
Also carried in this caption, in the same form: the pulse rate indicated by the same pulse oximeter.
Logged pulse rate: {"value": 70, "unit": "bpm"}
